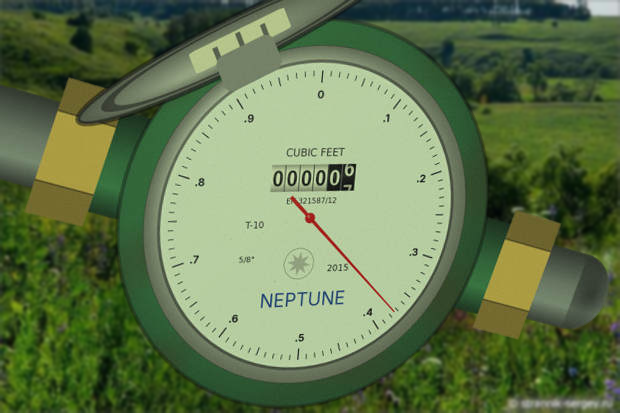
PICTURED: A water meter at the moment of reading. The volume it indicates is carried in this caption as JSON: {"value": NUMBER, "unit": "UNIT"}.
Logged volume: {"value": 6.37, "unit": "ft³"}
